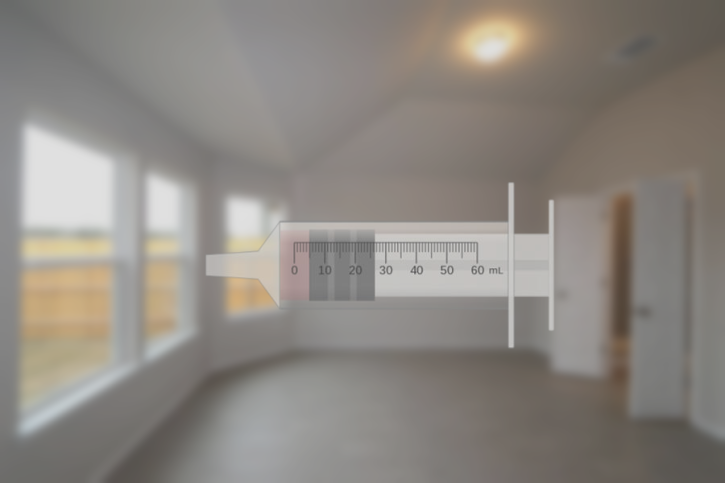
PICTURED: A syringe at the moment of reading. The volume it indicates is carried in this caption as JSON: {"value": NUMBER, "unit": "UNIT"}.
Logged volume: {"value": 5, "unit": "mL"}
